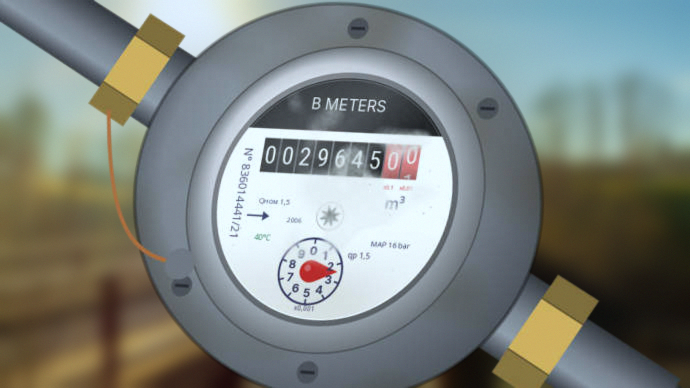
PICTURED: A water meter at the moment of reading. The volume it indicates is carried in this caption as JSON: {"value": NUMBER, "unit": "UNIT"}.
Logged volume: {"value": 29645.002, "unit": "m³"}
